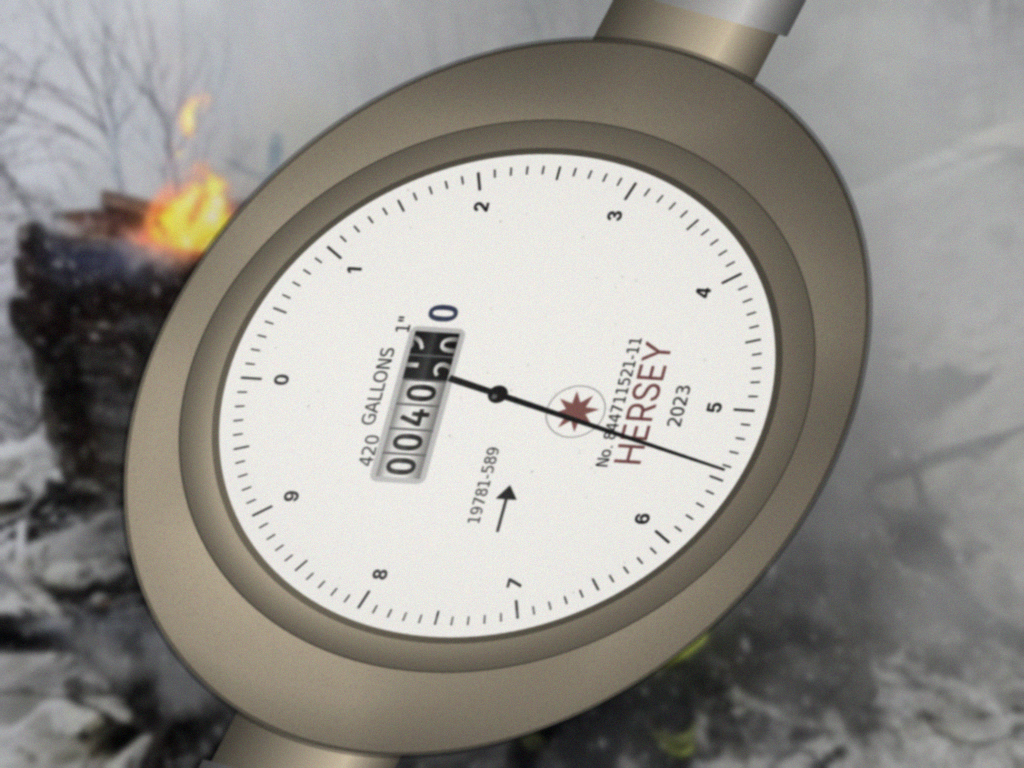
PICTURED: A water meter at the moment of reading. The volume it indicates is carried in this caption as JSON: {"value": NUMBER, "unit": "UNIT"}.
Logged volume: {"value": 40195.4, "unit": "gal"}
